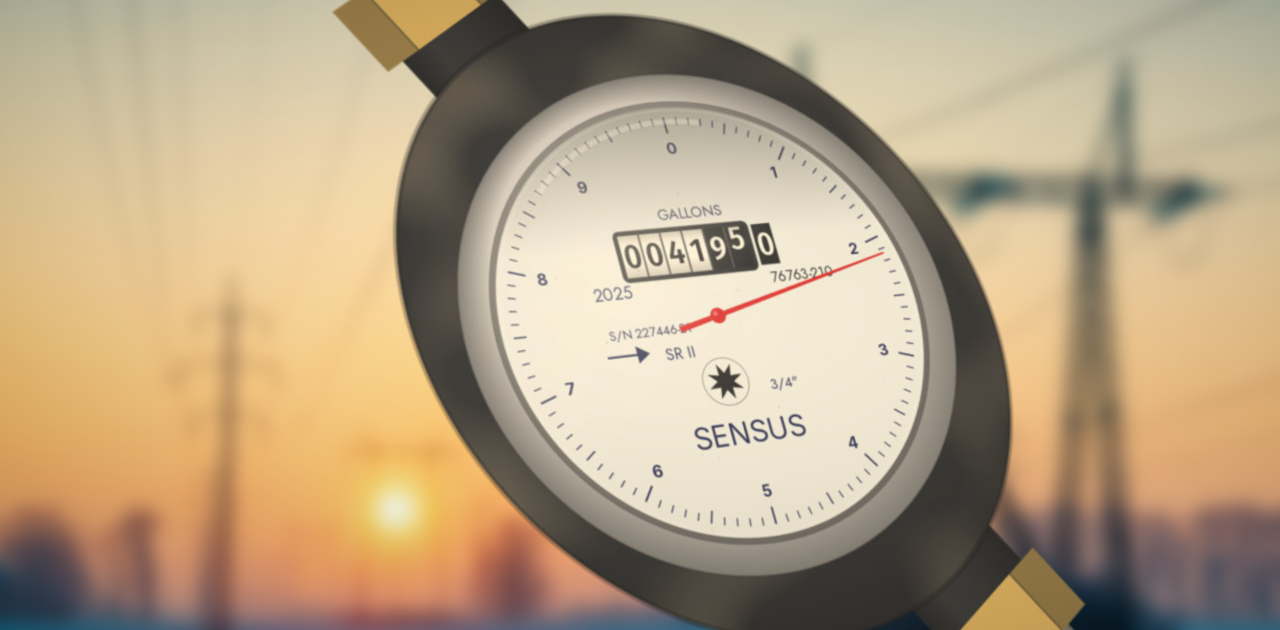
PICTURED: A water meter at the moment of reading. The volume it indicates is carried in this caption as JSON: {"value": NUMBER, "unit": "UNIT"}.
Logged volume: {"value": 41952.1, "unit": "gal"}
